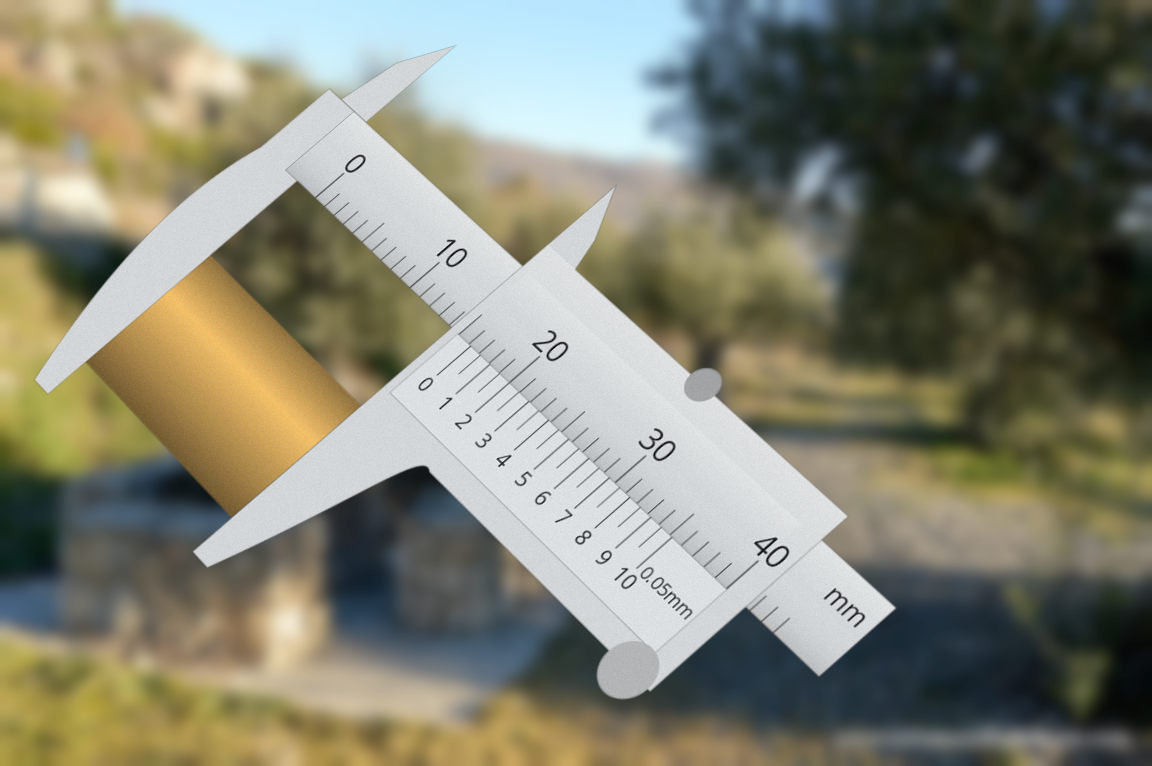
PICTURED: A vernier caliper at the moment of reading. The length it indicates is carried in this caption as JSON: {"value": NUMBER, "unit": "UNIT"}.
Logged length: {"value": 16.2, "unit": "mm"}
